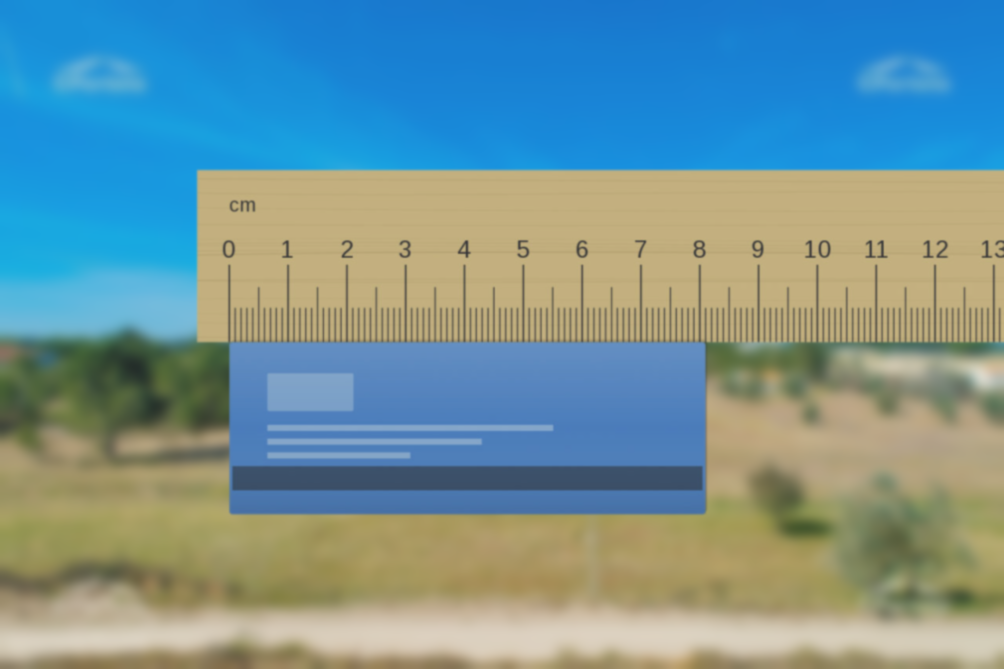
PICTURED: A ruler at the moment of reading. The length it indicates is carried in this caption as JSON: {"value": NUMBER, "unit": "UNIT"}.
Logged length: {"value": 8.1, "unit": "cm"}
